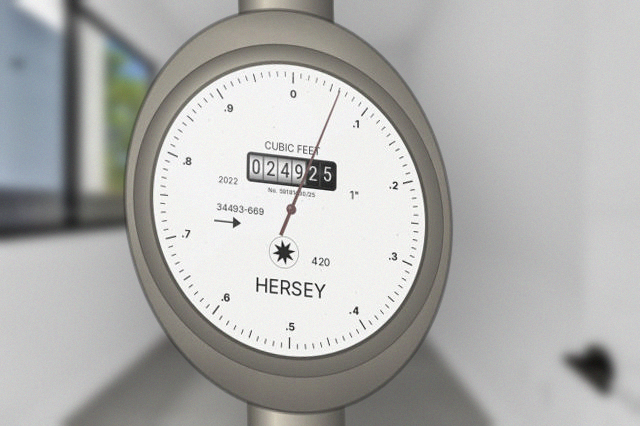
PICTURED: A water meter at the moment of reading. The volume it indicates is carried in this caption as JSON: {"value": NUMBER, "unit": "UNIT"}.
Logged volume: {"value": 24925.06, "unit": "ft³"}
